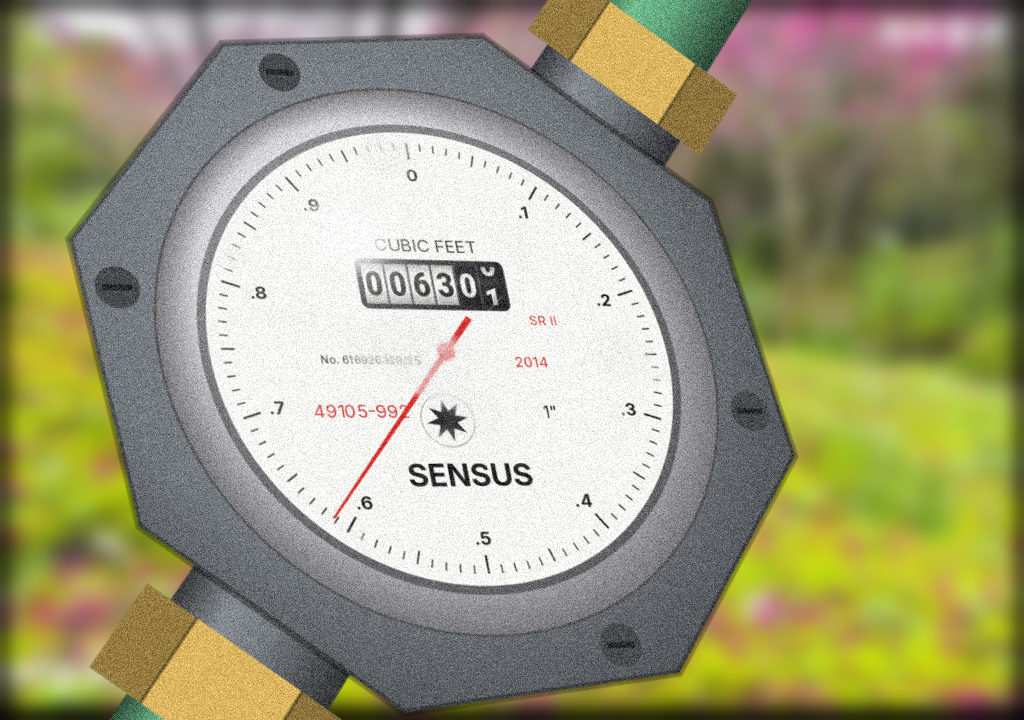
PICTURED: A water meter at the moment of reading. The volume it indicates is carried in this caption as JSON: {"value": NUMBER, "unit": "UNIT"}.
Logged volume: {"value": 6300.61, "unit": "ft³"}
